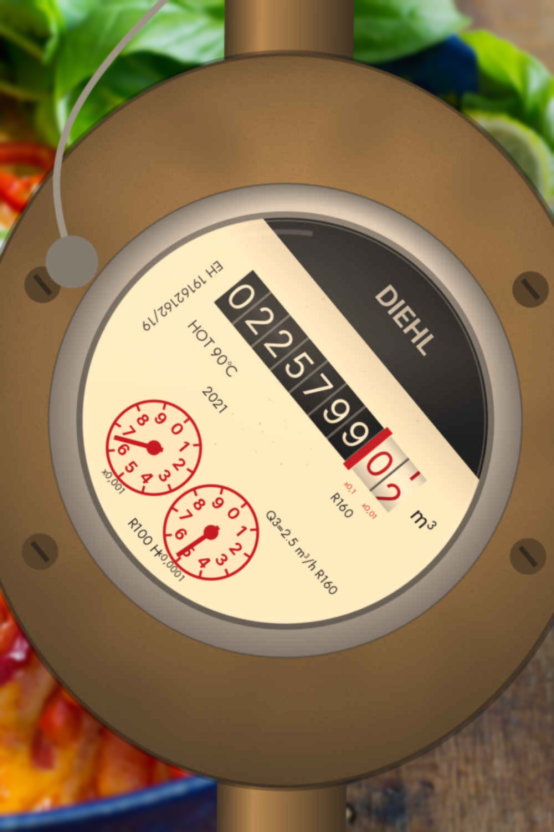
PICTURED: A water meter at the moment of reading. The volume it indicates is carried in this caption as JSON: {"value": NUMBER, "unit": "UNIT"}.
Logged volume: {"value": 225799.0165, "unit": "m³"}
